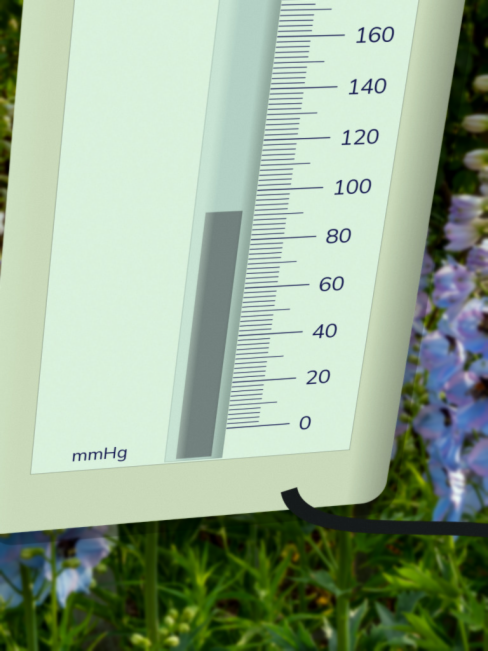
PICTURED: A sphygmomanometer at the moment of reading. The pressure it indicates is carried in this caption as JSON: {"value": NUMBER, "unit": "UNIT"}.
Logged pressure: {"value": 92, "unit": "mmHg"}
